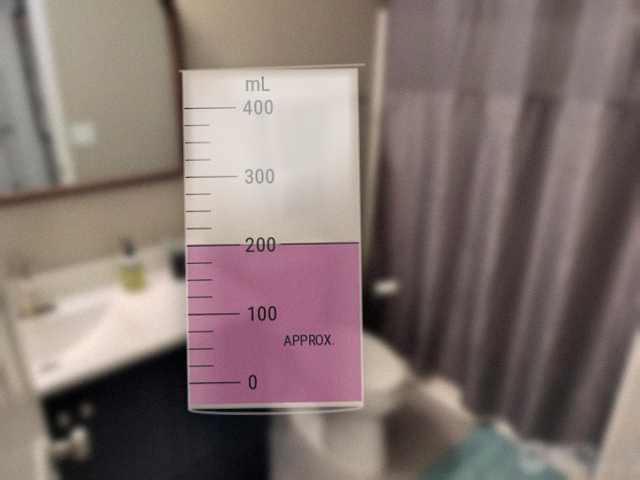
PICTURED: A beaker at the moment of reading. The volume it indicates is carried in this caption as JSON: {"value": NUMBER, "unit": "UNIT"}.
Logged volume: {"value": 200, "unit": "mL"}
